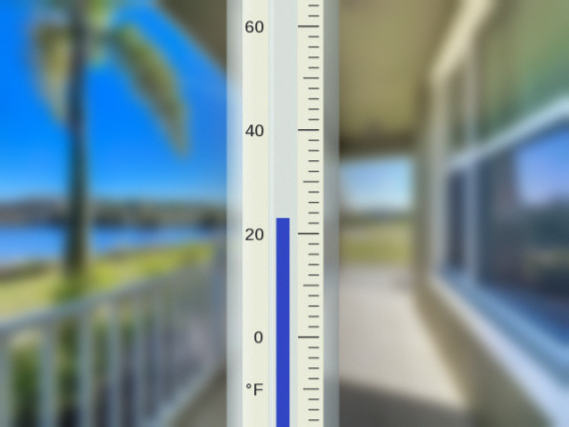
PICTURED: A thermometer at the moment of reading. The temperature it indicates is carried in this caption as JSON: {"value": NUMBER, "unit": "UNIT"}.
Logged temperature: {"value": 23, "unit": "°F"}
